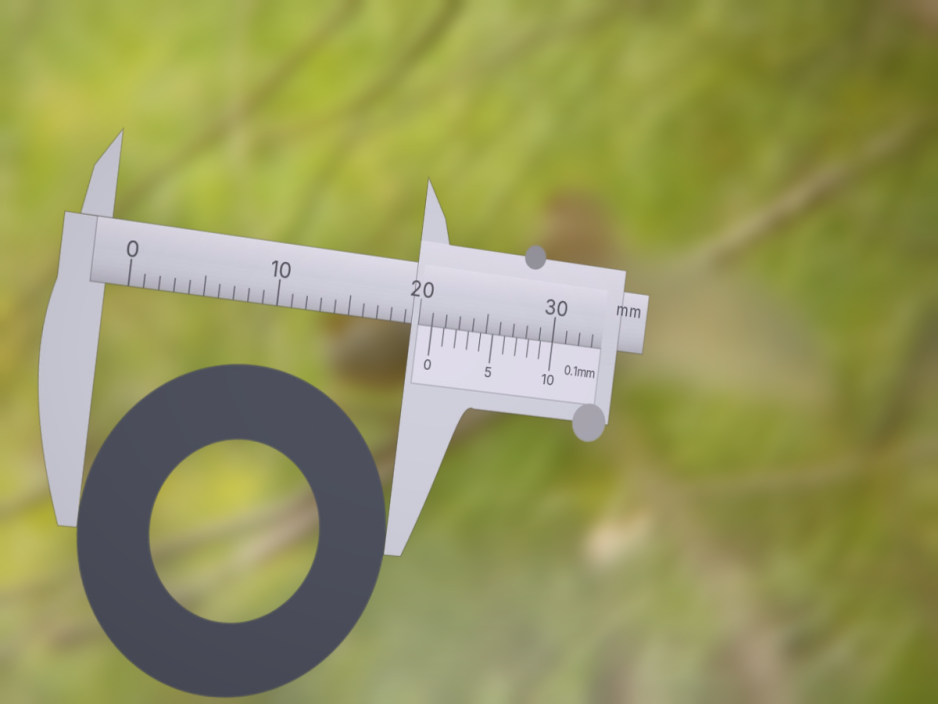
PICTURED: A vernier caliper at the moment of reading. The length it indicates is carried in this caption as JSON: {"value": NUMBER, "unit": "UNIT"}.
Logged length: {"value": 21.0, "unit": "mm"}
